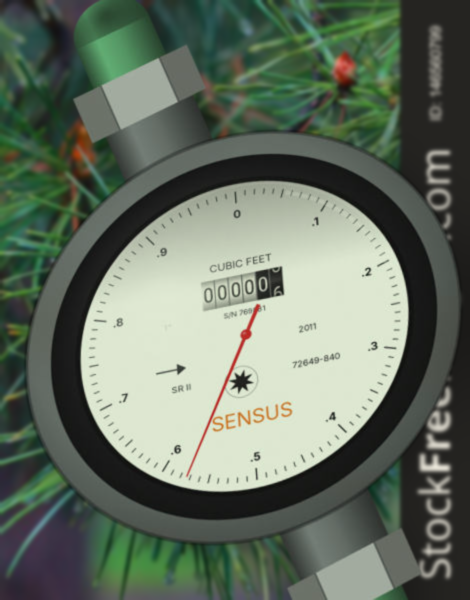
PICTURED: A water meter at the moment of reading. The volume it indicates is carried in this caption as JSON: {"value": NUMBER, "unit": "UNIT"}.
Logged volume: {"value": 5.57, "unit": "ft³"}
